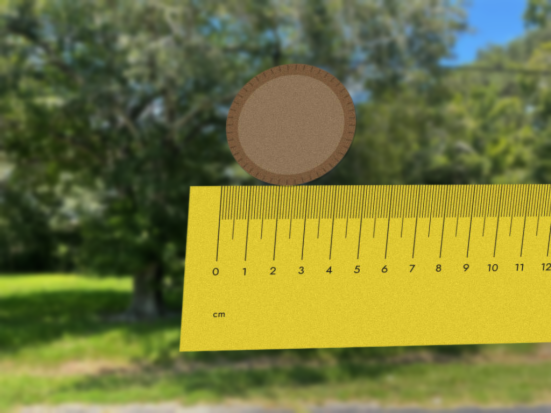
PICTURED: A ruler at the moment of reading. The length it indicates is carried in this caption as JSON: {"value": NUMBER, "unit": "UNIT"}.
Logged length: {"value": 4.5, "unit": "cm"}
